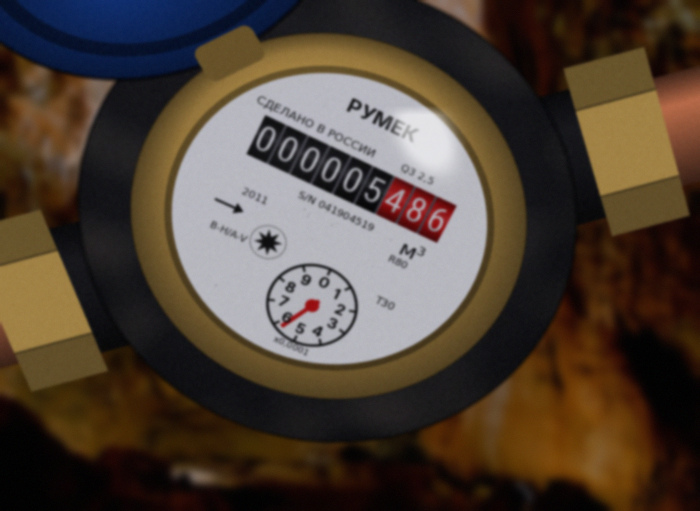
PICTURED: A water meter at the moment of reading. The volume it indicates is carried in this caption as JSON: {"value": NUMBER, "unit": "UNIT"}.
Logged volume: {"value": 5.4865, "unit": "m³"}
